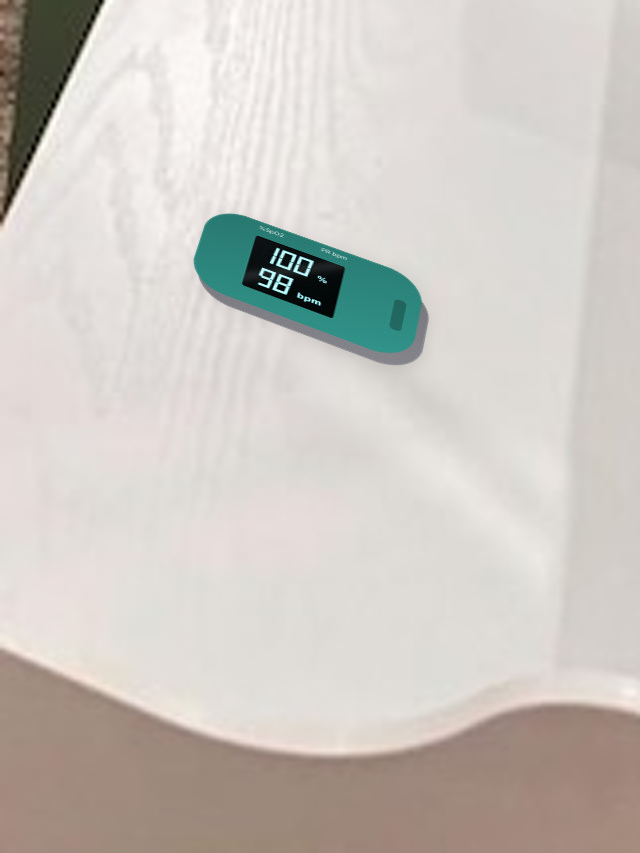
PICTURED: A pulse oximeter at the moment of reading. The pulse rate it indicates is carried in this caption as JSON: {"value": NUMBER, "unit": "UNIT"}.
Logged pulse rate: {"value": 98, "unit": "bpm"}
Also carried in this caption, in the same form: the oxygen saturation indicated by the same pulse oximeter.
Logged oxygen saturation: {"value": 100, "unit": "%"}
